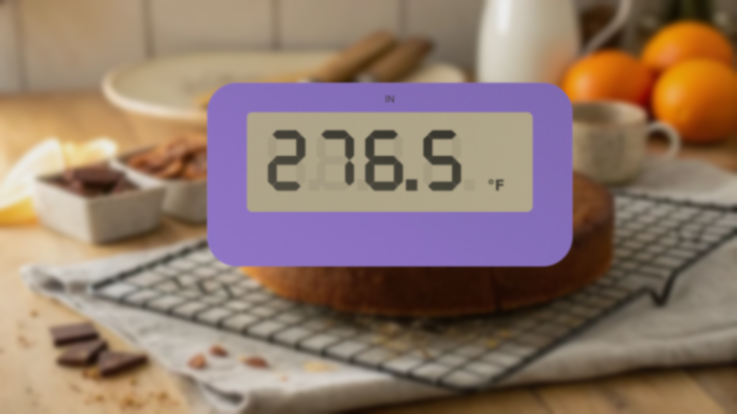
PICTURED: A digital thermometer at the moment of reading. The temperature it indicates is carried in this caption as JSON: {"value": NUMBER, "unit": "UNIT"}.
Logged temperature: {"value": 276.5, "unit": "°F"}
